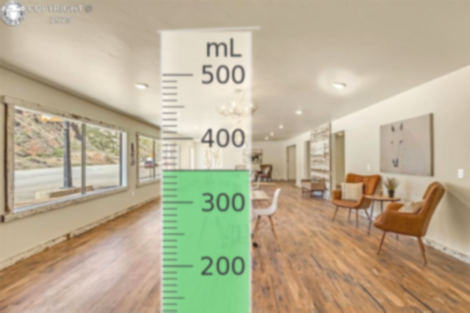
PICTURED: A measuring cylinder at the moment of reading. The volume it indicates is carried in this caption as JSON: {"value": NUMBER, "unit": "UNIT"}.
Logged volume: {"value": 350, "unit": "mL"}
